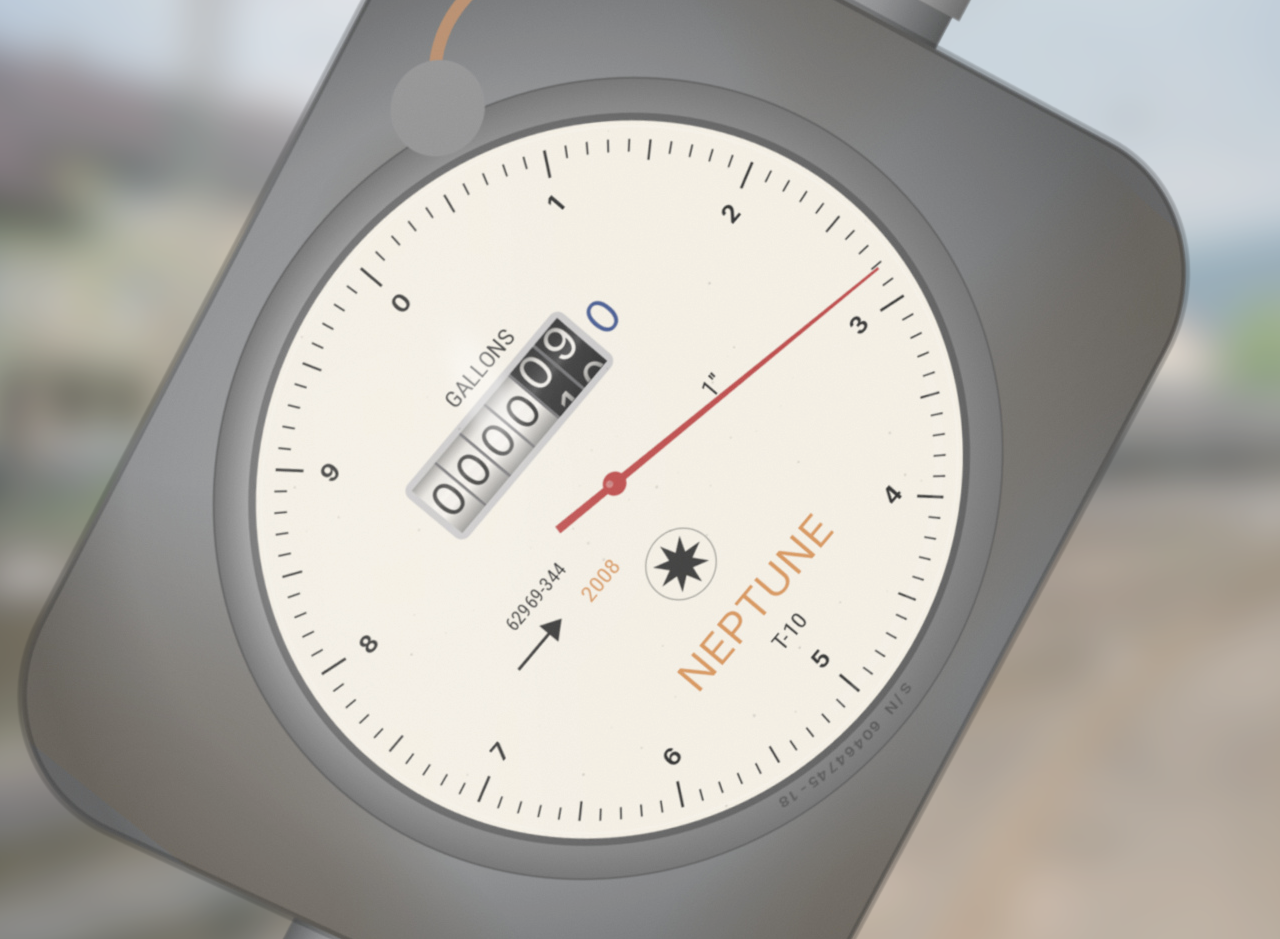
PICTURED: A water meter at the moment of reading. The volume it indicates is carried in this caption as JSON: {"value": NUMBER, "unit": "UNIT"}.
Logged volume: {"value": 92.8, "unit": "gal"}
